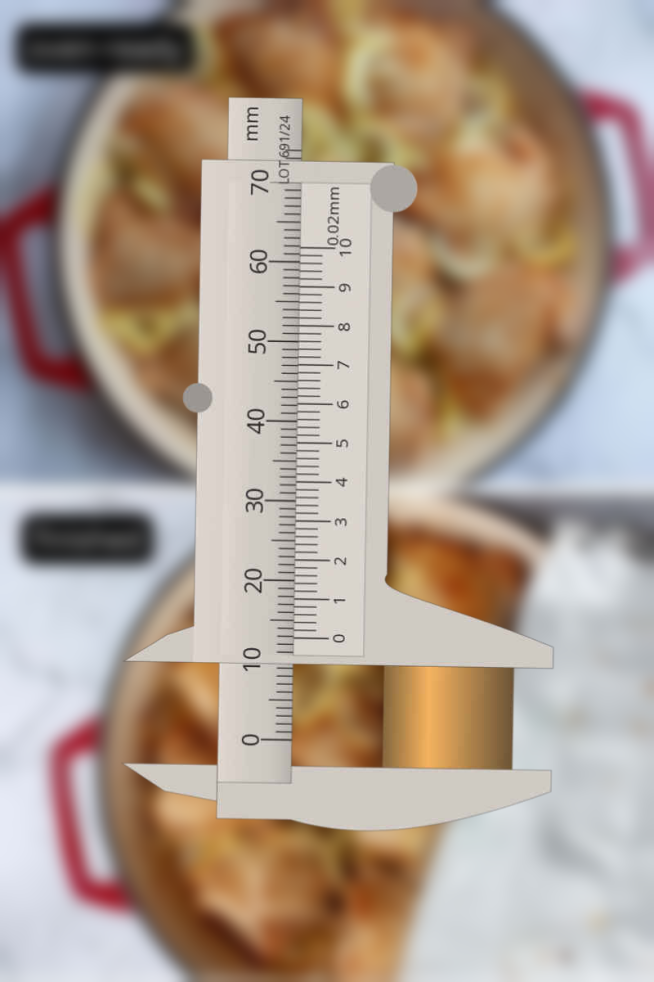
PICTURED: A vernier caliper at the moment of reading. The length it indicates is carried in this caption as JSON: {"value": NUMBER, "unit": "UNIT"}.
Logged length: {"value": 12.8, "unit": "mm"}
